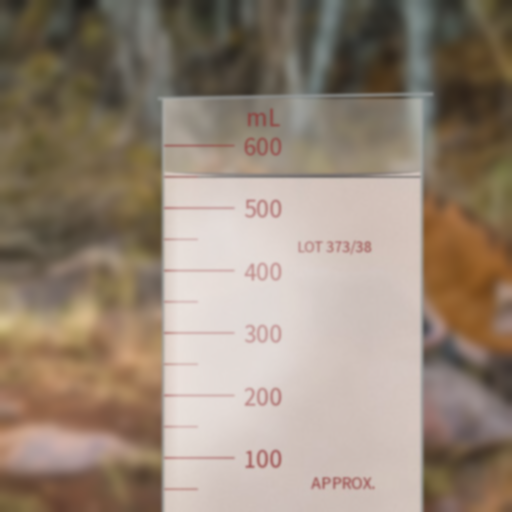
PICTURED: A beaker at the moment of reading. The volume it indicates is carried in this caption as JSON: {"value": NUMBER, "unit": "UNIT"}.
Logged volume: {"value": 550, "unit": "mL"}
